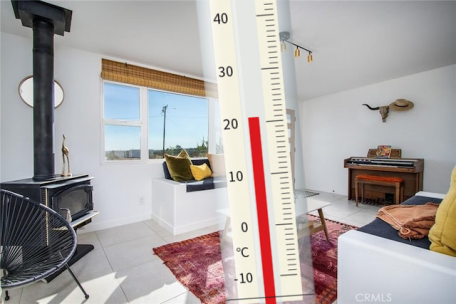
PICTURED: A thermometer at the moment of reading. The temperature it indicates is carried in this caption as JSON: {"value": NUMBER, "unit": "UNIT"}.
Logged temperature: {"value": 21, "unit": "°C"}
